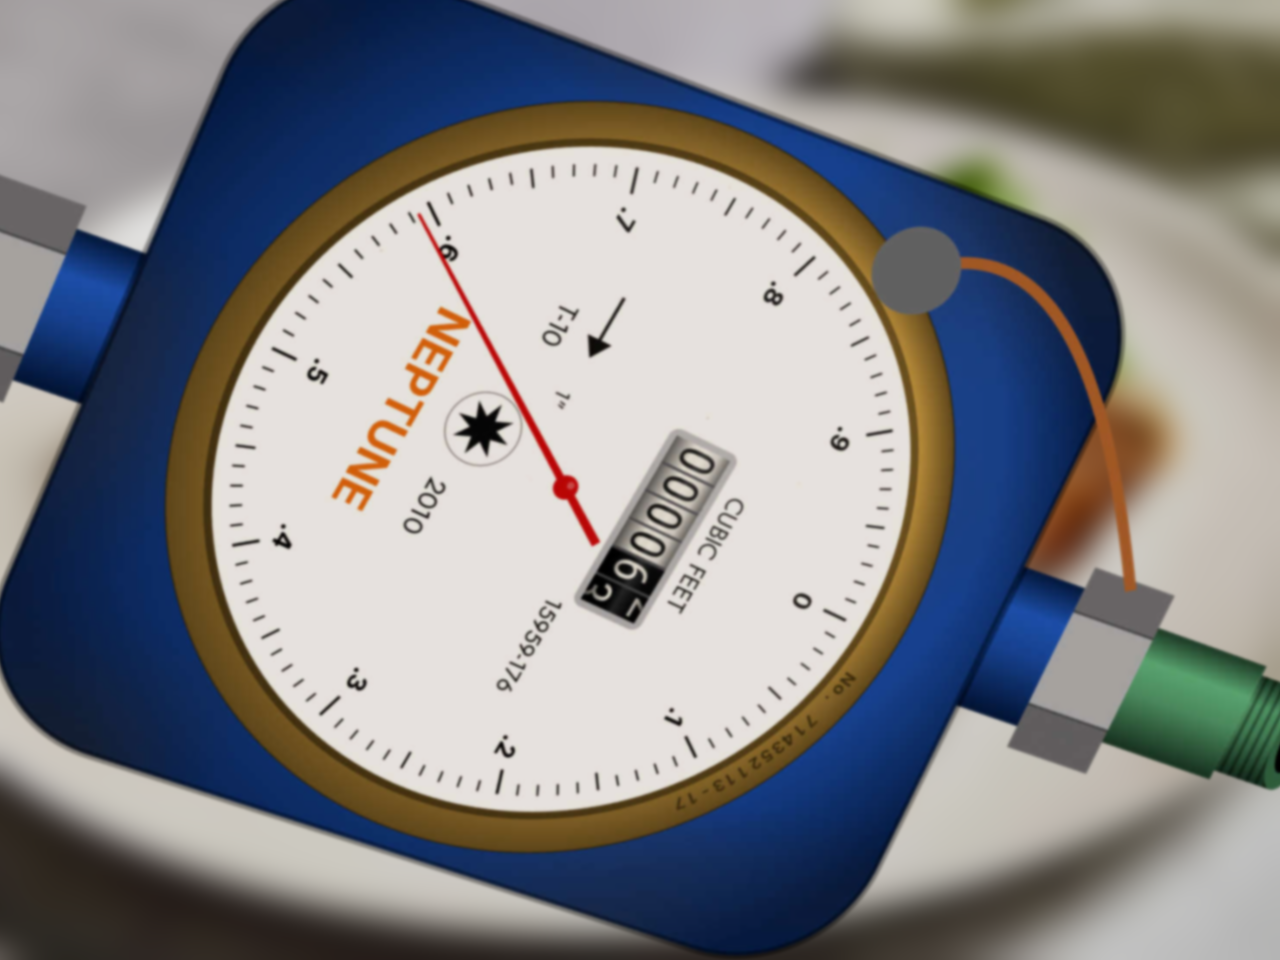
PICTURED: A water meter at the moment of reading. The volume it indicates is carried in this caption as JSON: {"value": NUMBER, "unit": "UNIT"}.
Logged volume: {"value": 62.59, "unit": "ft³"}
